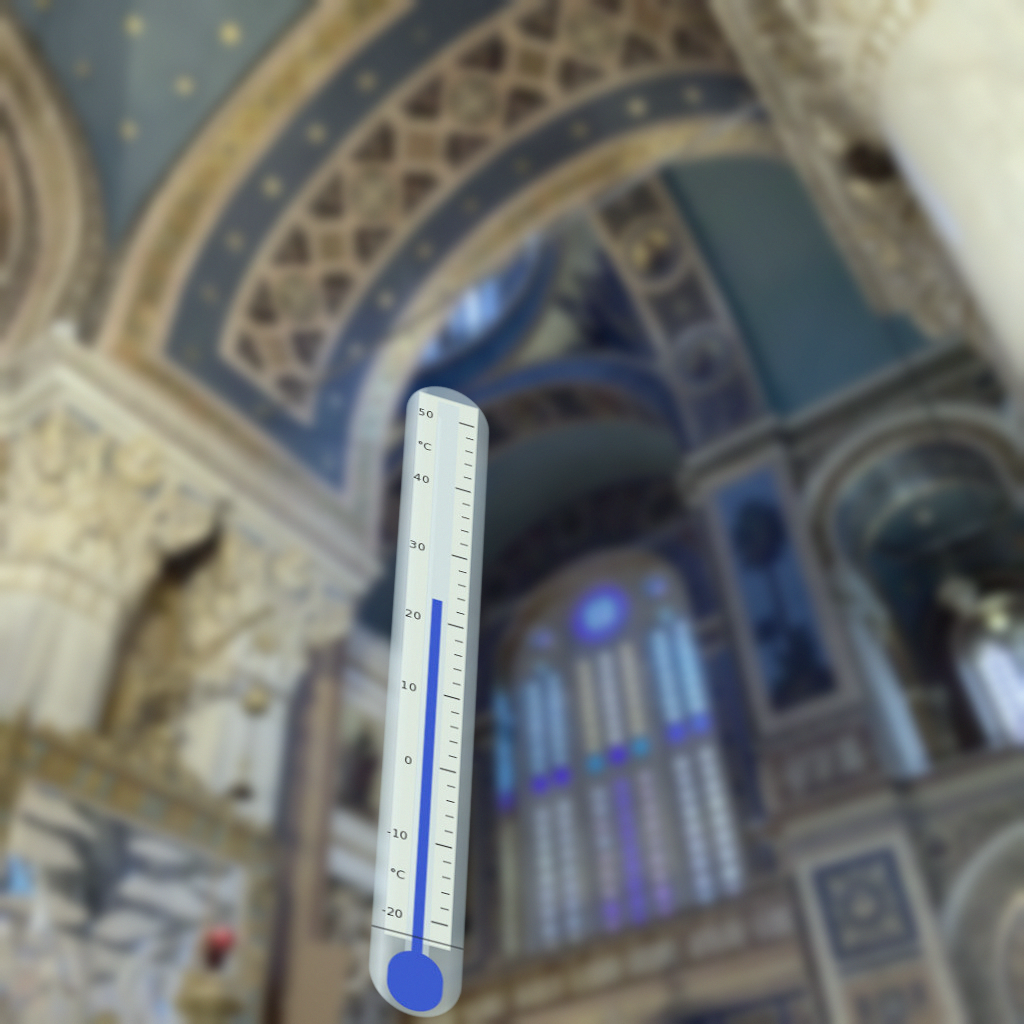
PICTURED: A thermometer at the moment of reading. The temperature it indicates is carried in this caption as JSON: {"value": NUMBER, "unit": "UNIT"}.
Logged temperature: {"value": 23, "unit": "°C"}
